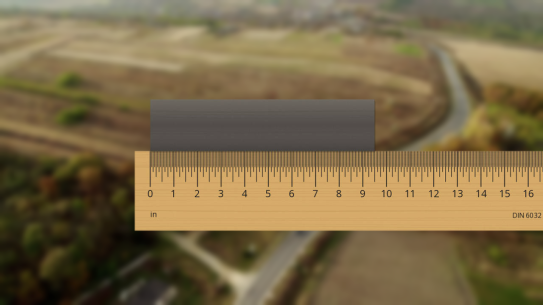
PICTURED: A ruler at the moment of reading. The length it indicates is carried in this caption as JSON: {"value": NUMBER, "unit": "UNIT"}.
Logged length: {"value": 9.5, "unit": "in"}
